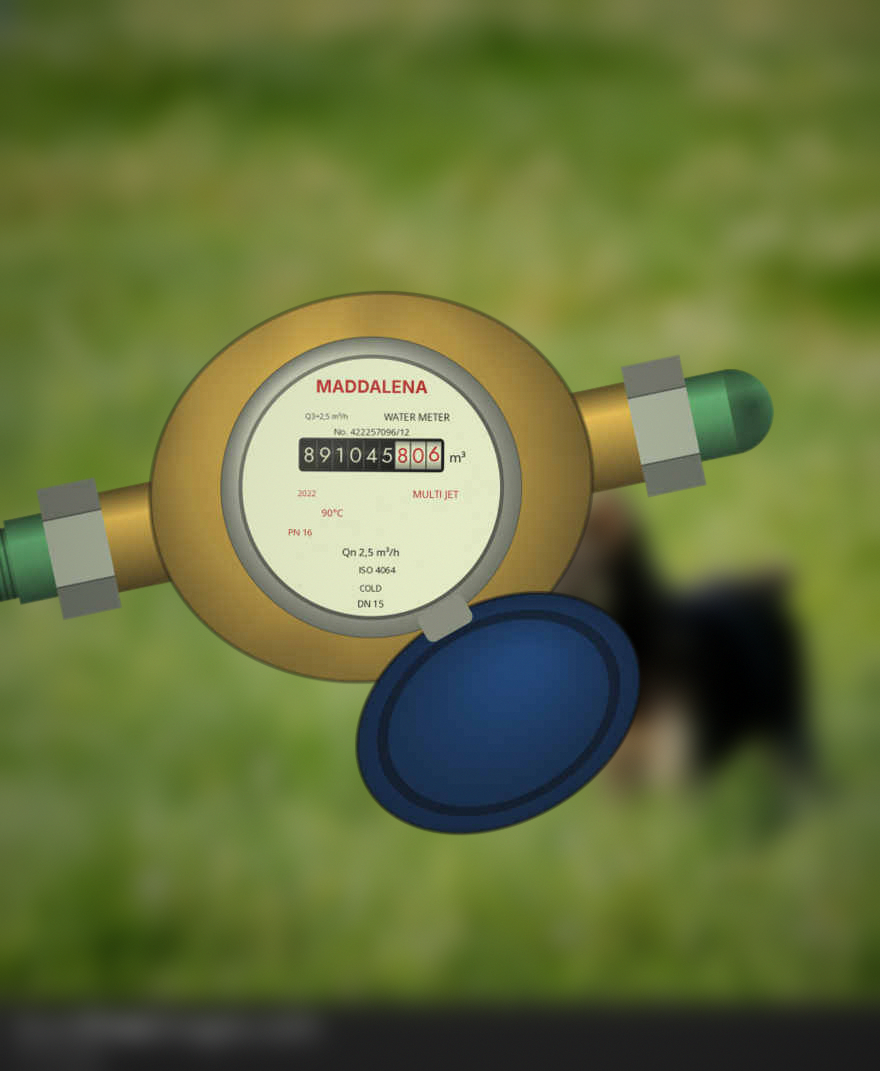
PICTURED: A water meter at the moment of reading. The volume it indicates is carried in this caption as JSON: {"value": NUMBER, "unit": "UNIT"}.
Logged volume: {"value": 891045.806, "unit": "m³"}
